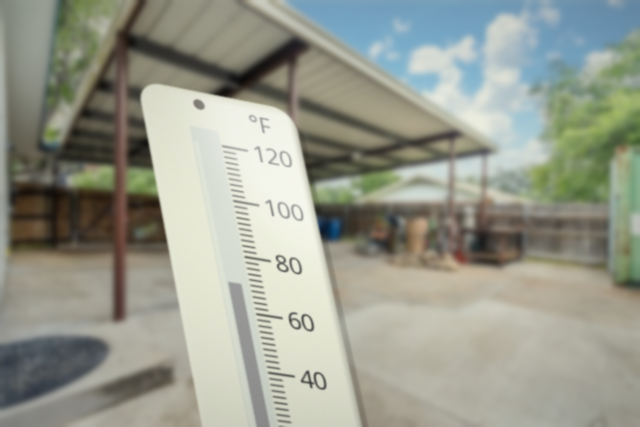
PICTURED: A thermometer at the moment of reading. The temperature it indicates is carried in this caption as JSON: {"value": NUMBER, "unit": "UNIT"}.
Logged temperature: {"value": 70, "unit": "°F"}
